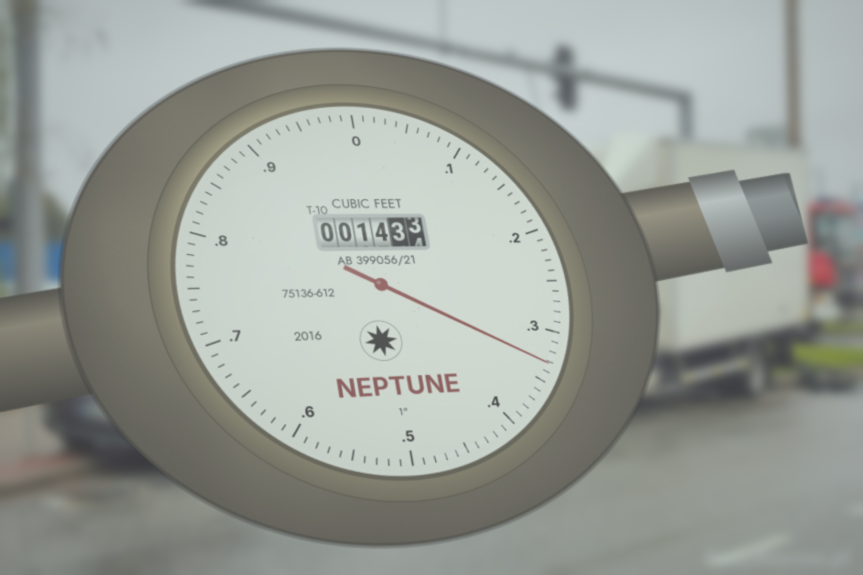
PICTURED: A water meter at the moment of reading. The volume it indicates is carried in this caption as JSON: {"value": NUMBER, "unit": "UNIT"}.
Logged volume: {"value": 1433.33, "unit": "ft³"}
